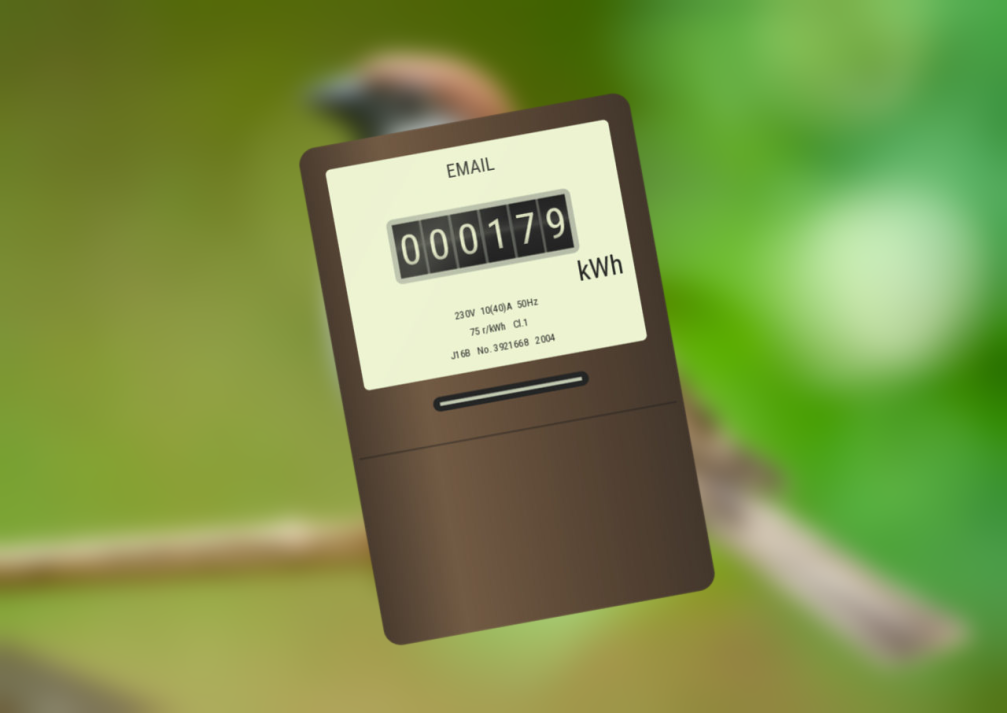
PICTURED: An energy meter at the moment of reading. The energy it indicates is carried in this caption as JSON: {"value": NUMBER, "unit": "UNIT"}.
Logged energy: {"value": 179, "unit": "kWh"}
